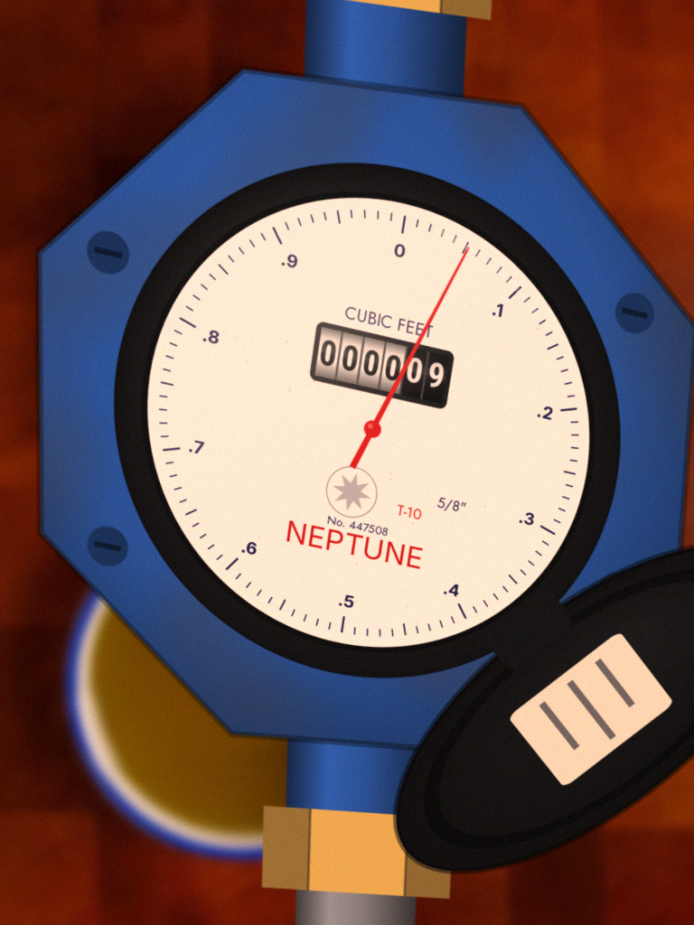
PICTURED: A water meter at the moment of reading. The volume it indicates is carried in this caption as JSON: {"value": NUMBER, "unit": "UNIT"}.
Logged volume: {"value": 9.05, "unit": "ft³"}
